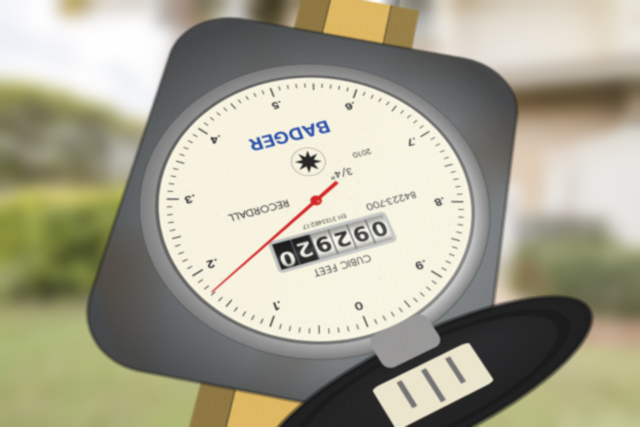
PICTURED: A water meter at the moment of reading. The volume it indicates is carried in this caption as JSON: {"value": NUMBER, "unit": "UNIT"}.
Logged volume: {"value": 92920.17, "unit": "ft³"}
